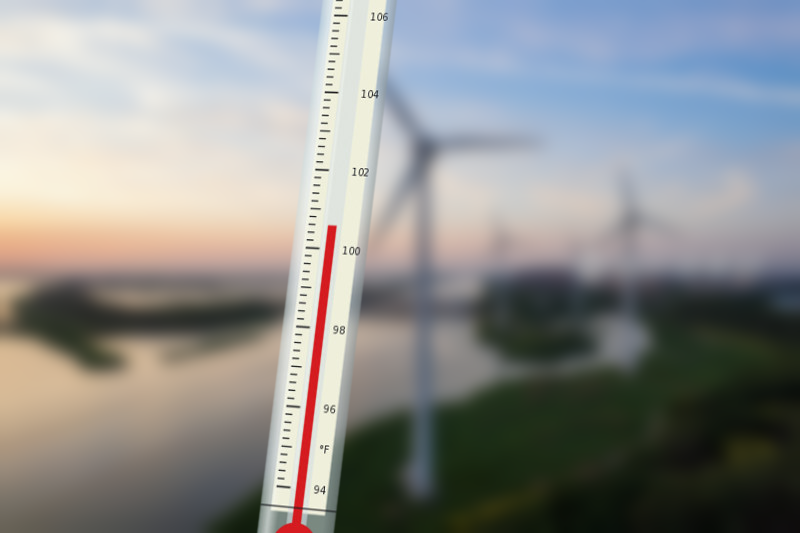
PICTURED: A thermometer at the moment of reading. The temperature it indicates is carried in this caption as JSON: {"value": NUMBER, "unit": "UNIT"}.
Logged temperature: {"value": 100.6, "unit": "°F"}
